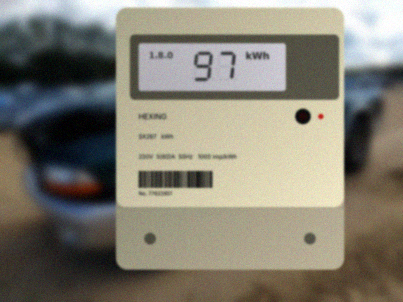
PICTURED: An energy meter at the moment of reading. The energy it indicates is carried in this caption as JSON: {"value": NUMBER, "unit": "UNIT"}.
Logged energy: {"value": 97, "unit": "kWh"}
